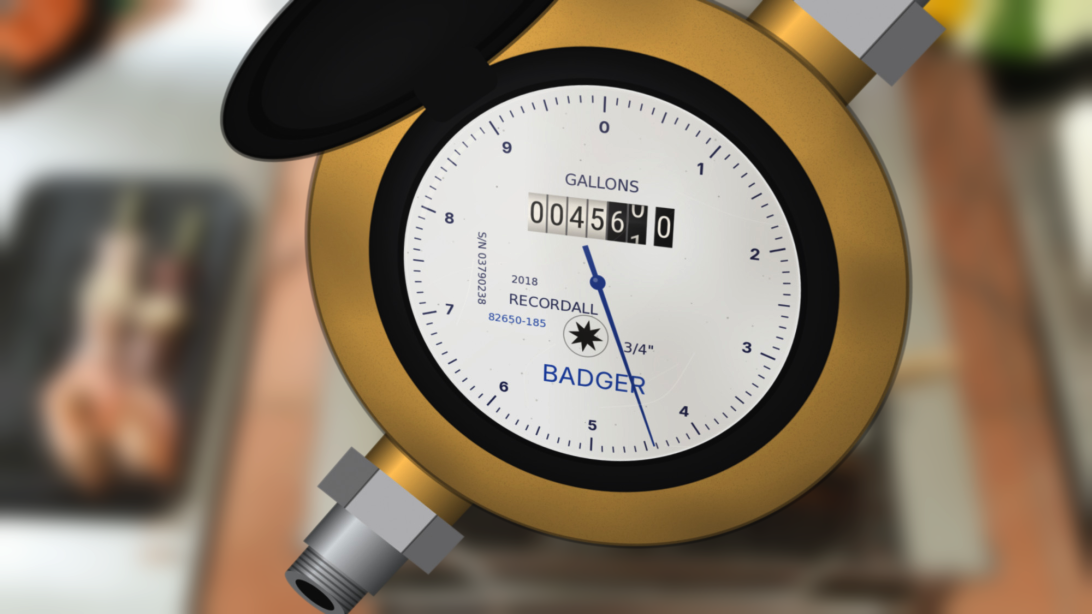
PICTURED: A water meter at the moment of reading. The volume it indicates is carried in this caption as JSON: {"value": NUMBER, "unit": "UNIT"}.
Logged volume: {"value": 45604.4, "unit": "gal"}
